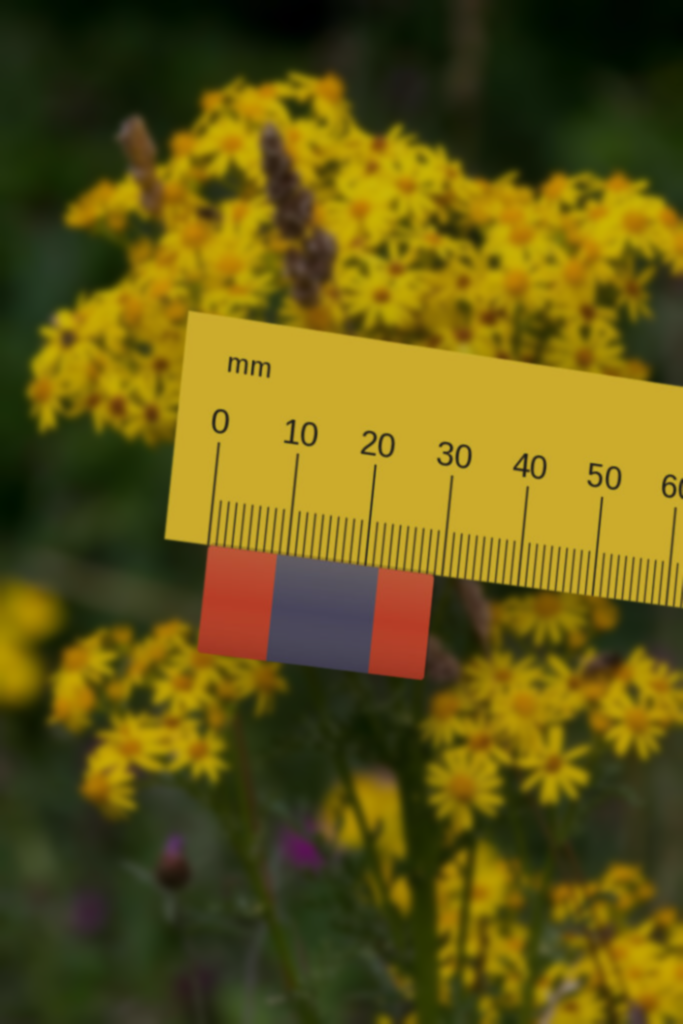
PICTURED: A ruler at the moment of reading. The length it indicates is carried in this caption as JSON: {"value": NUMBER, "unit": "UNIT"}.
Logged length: {"value": 29, "unit": "mm"}
